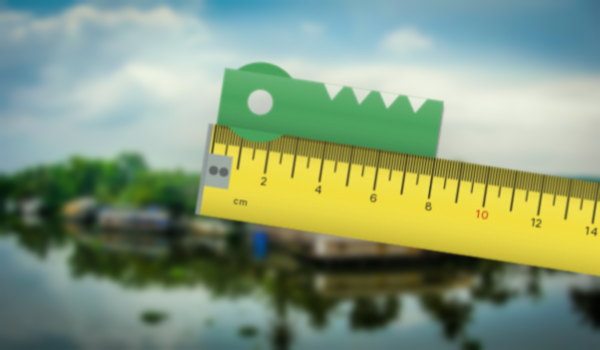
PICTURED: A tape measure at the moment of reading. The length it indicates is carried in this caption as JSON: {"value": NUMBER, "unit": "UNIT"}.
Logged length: {"value": 8, "unit": "cm"}
